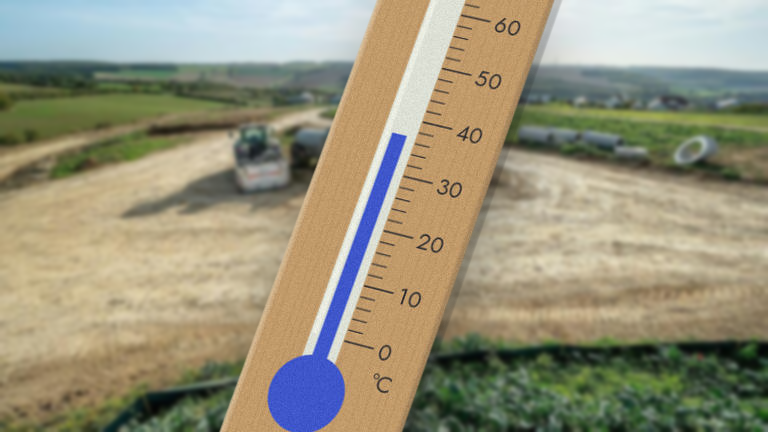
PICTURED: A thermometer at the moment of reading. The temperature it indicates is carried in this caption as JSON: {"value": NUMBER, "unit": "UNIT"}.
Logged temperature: {"value": 37, "unit": "°C"}
